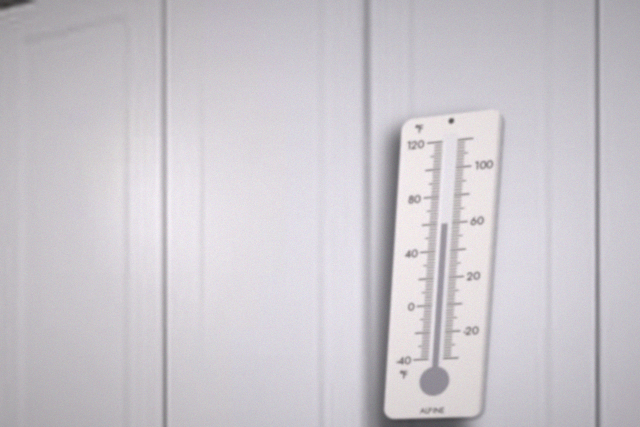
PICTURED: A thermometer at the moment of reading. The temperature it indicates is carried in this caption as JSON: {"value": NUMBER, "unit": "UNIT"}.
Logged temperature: {"value": 60, "unit": "°F"}
